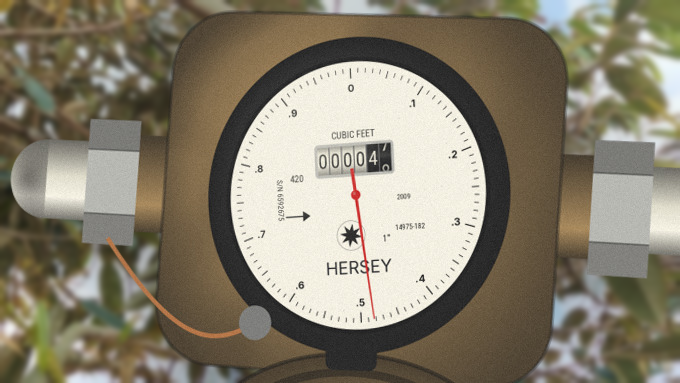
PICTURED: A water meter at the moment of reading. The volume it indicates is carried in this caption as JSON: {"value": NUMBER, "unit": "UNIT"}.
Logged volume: {"value": 47.48, "unit": "ft³"}
